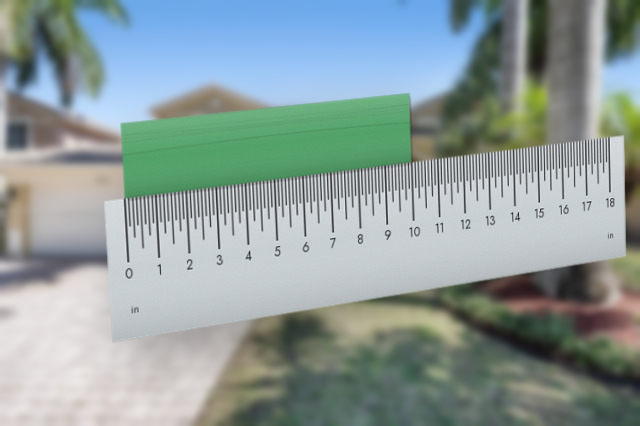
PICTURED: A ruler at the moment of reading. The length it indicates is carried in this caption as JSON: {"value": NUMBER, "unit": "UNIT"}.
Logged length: {"value": 10, "unit": "in"}
